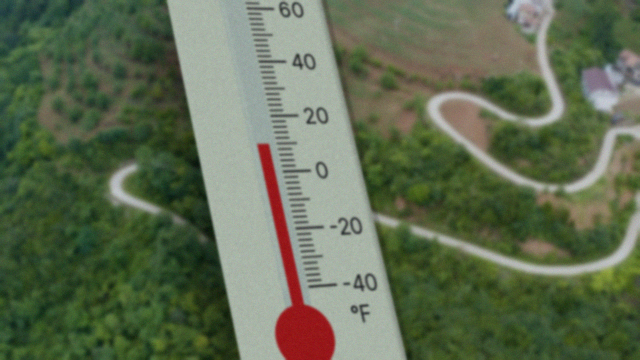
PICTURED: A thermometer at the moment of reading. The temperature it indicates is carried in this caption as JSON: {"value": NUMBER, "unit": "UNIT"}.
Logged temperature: {"value": 10, "unit": "°F"}
